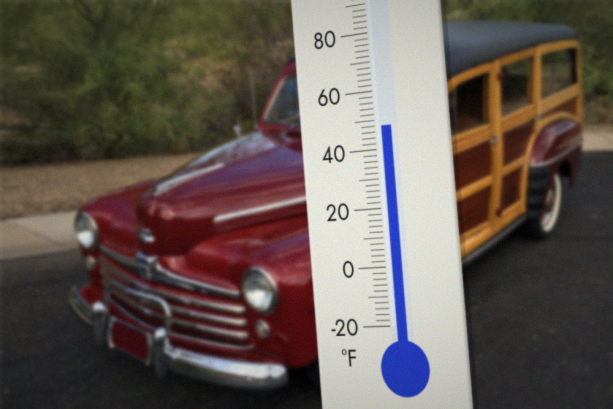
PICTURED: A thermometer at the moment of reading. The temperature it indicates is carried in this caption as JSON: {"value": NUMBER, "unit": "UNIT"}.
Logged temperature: {"value": 48, "unit": "°F"}
